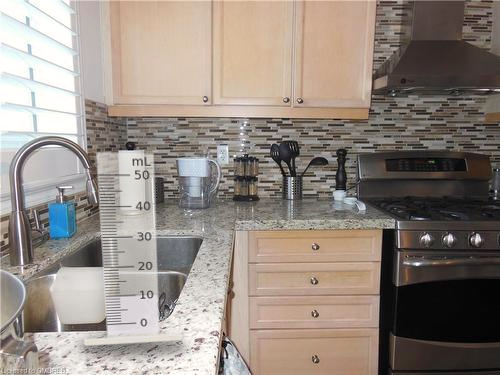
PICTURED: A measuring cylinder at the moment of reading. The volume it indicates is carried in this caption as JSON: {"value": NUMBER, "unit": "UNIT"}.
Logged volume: {"value": 10, "unit": "mL"}
